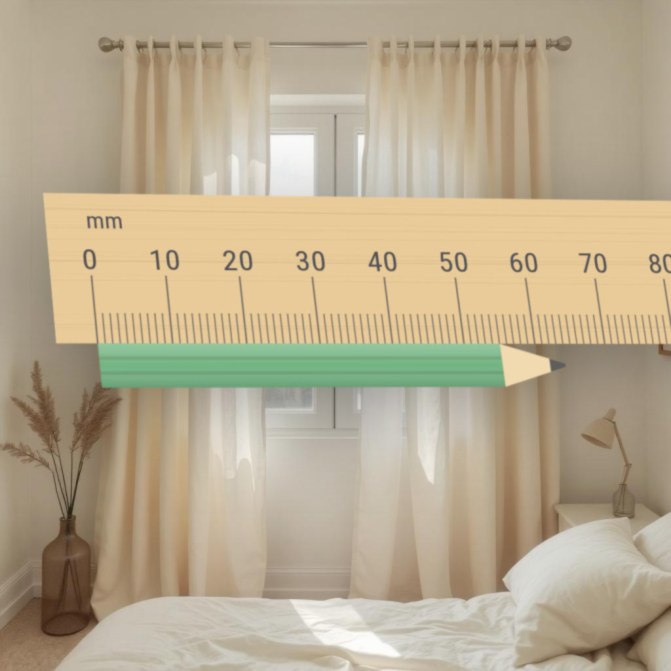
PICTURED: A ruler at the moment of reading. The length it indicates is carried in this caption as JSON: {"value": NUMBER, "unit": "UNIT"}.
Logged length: {"value": 64, "unit": "mm"}
